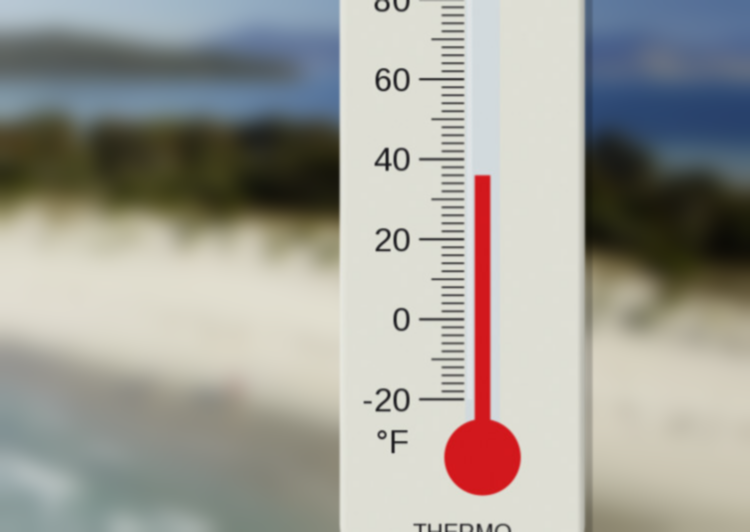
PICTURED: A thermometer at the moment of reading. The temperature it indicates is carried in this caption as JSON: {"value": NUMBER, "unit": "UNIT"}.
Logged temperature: {"value": 36, "unit": "°F"}
